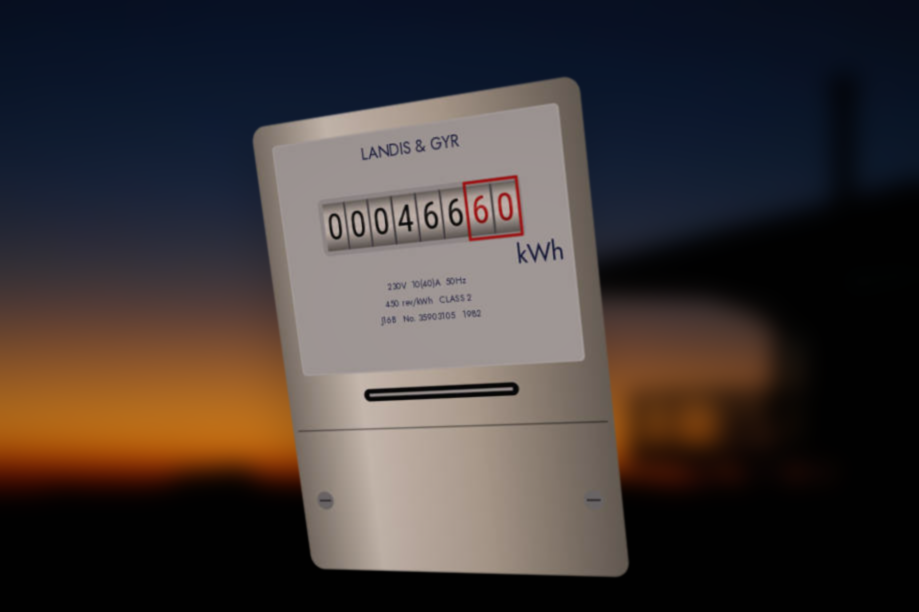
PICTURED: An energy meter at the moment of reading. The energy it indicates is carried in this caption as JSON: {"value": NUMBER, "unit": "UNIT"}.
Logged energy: {"value": 466.60, "unit": "kWh"}
